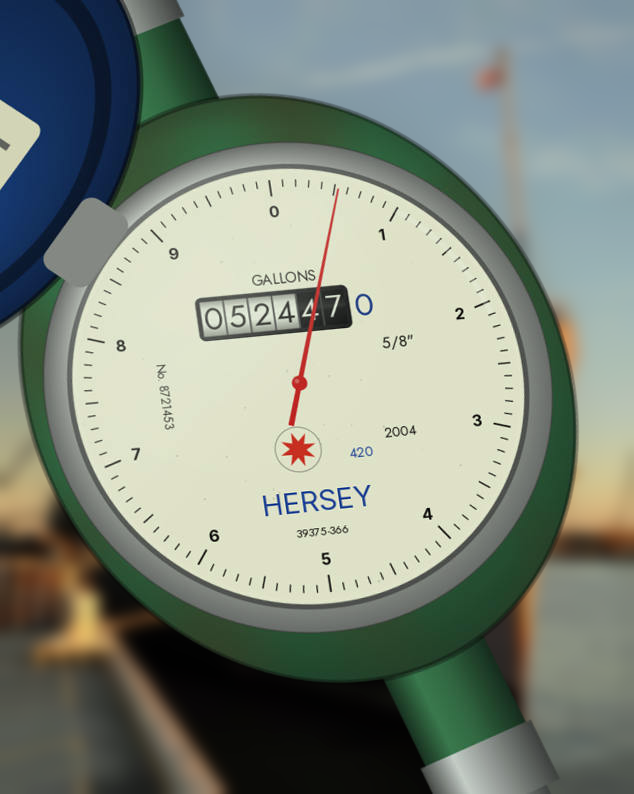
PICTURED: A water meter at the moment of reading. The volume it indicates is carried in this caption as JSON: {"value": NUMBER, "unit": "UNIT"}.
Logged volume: {"value": 524470.5, "unit": "gal"}
